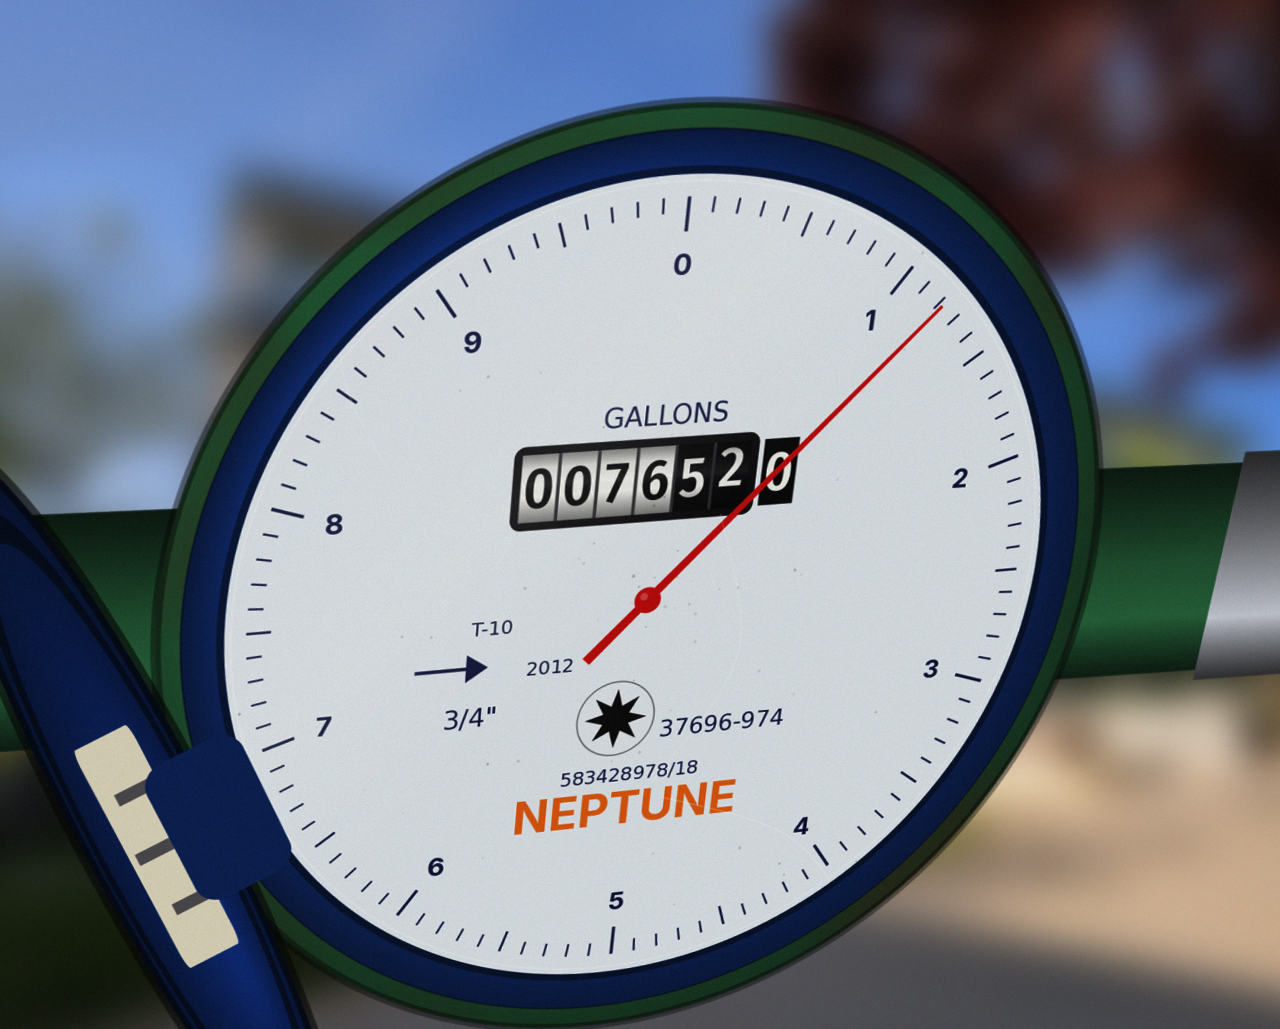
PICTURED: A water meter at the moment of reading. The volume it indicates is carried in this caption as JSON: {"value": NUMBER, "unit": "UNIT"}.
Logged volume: {"value": 76521.2, "unit": "gal"}
